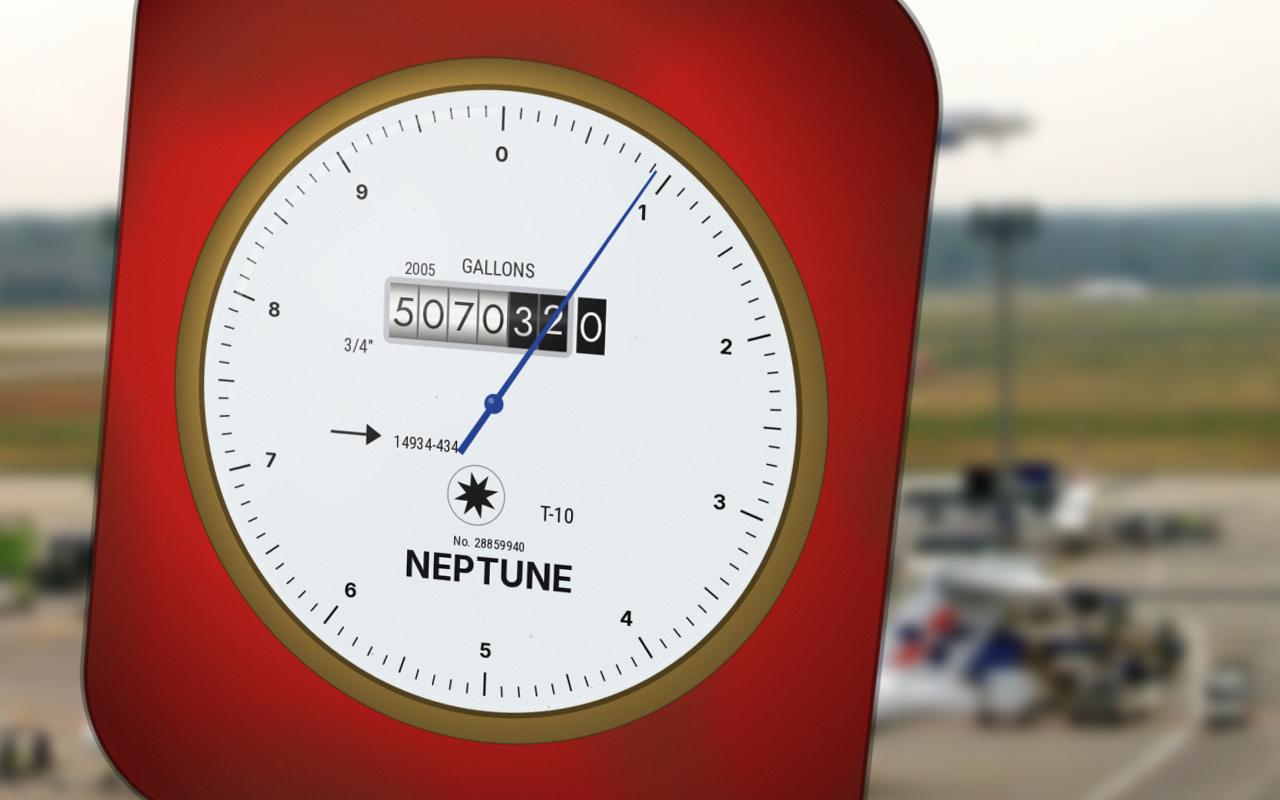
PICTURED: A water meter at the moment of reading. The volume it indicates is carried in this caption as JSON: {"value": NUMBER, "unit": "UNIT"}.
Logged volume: {"value": 5070320.9, "unit": "gal"}
